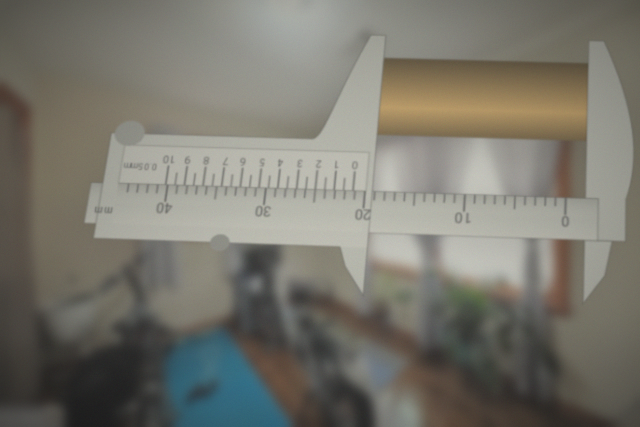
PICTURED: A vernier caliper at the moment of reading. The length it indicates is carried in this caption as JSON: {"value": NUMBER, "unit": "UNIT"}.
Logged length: {"value": 21.2, "unit": "mm"}
